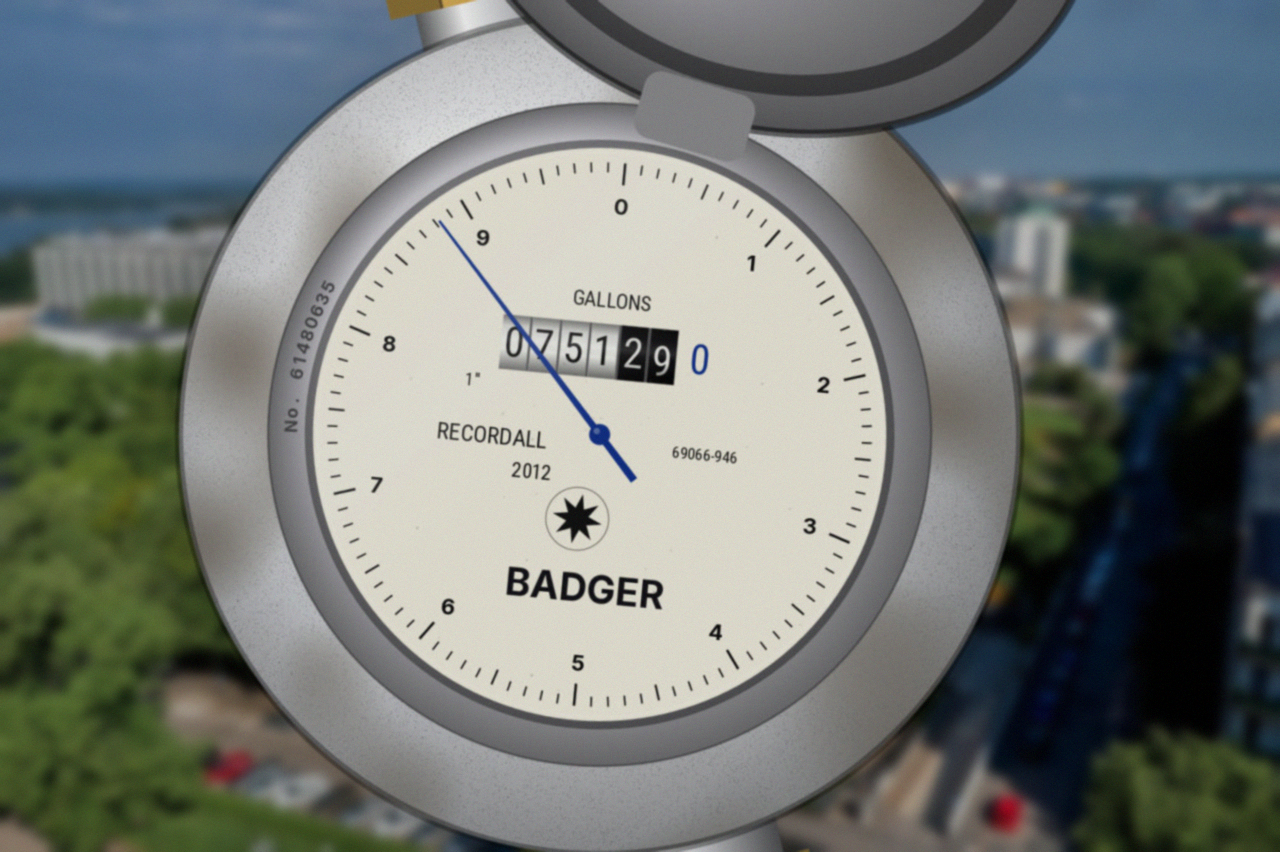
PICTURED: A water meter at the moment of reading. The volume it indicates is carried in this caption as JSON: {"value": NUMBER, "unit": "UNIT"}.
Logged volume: {"value": 751288.8, "unit": "gal"}
